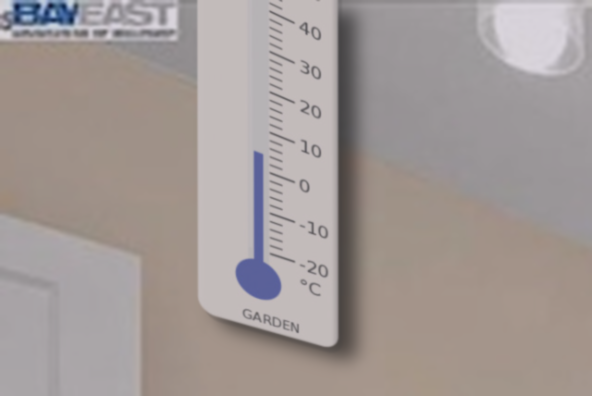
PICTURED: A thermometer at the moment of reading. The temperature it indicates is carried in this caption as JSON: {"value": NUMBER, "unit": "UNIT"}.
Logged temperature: {"value": 4, "unit": "°C"}
